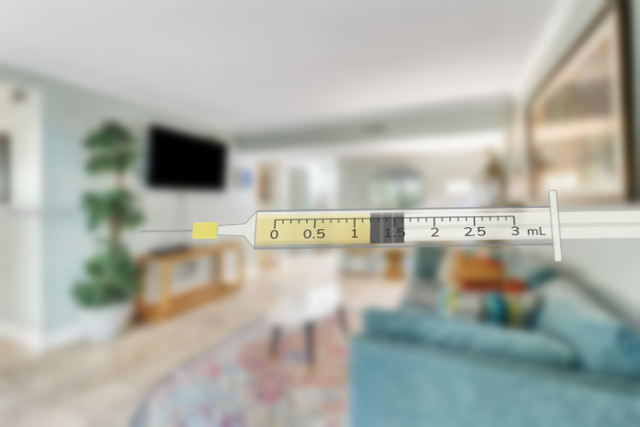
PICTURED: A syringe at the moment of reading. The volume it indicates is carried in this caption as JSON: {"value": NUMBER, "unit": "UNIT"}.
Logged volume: {"value": 1.2, "unit": "mL"}
